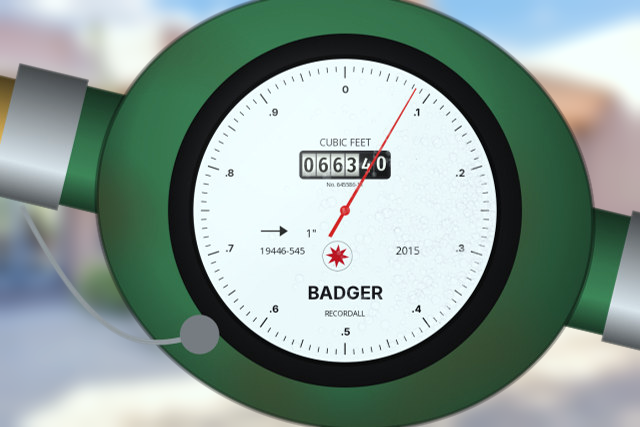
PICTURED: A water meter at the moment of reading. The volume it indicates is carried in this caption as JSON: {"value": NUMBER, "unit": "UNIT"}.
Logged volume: {"value": 66340.08, "unit": "ft³"}
